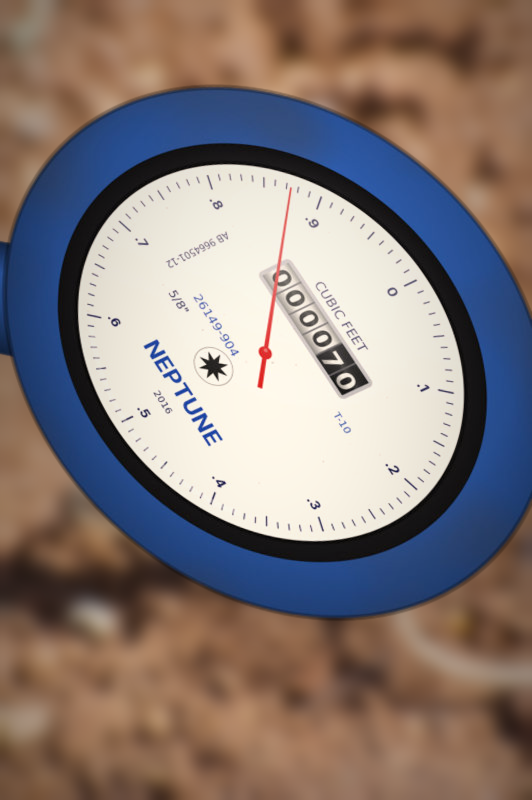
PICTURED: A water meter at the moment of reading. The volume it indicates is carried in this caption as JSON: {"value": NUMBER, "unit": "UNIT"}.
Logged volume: {"value": 69.87, "unit": "ft³"}
